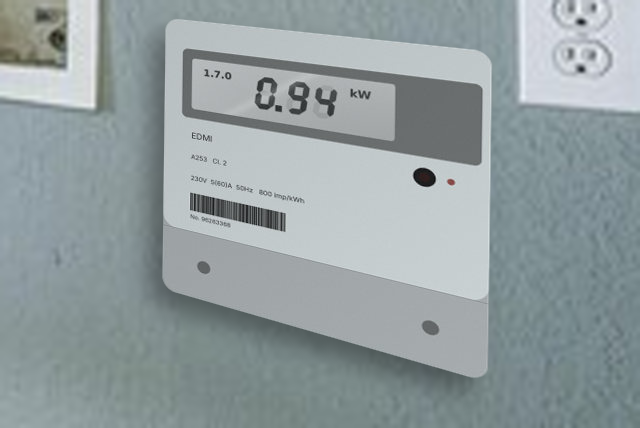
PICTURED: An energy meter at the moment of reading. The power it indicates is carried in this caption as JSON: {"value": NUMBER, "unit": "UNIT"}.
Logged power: {"value": 0.94, "unit": "kW"}
